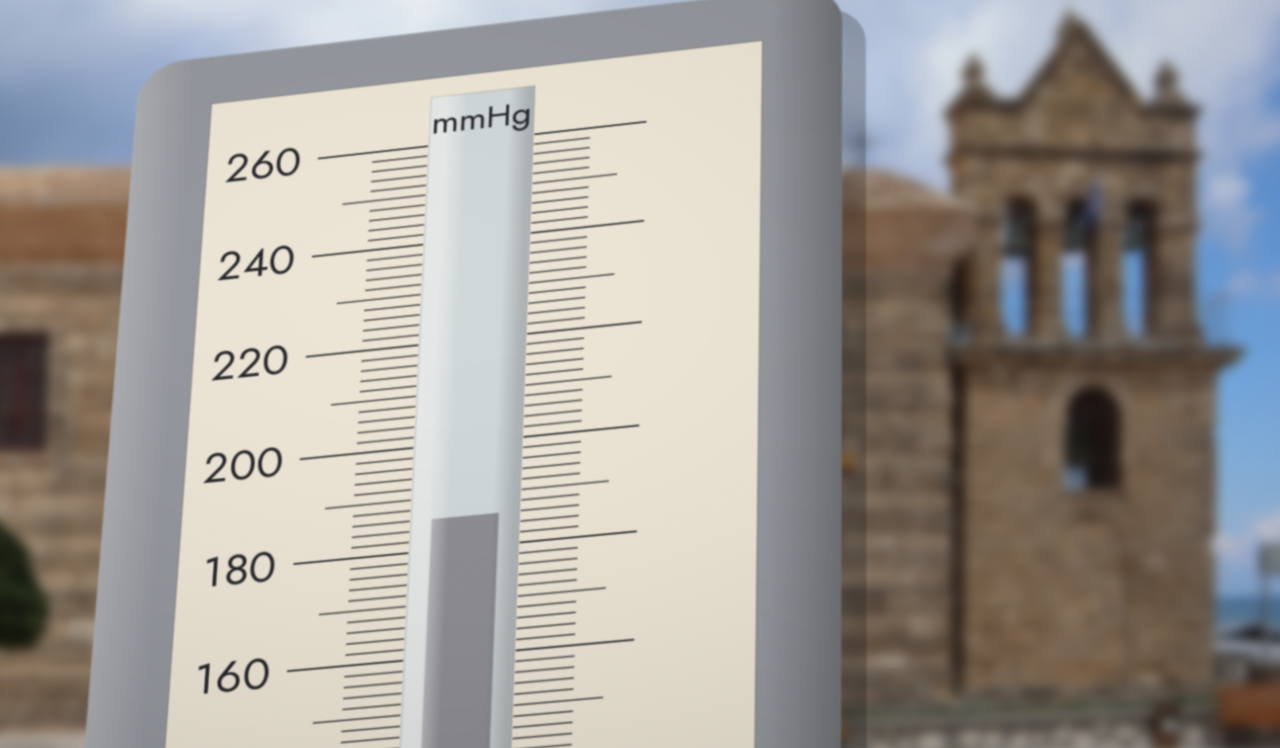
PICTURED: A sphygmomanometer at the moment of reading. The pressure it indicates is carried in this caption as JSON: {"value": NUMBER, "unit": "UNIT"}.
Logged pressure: {"value": 186, "unit": "mmHg"}
